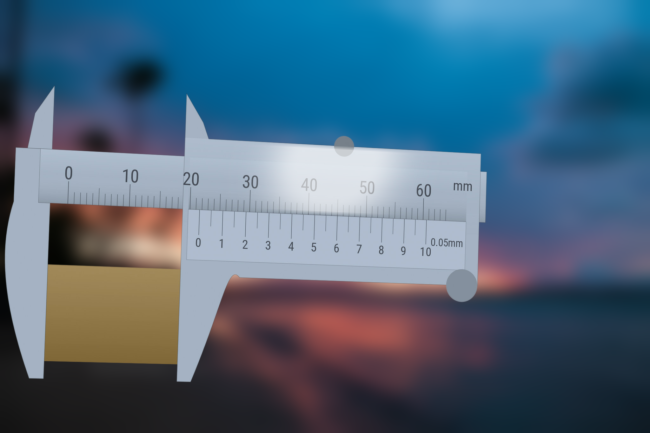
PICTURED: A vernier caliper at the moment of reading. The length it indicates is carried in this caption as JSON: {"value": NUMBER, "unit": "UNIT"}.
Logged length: {"value": 21.6, "unit": "mm"}
